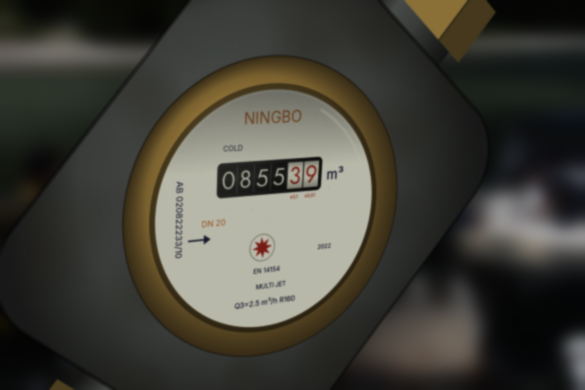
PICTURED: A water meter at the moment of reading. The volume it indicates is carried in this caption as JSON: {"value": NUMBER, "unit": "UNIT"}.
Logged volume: {"value": 855.39, "unit": "m³"}
